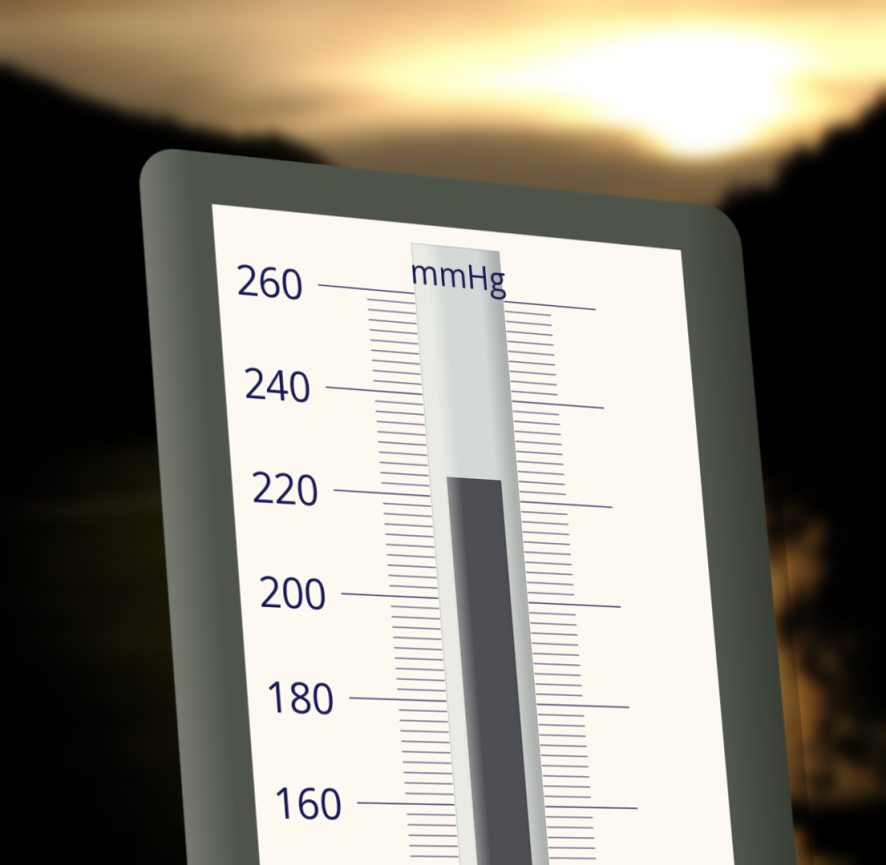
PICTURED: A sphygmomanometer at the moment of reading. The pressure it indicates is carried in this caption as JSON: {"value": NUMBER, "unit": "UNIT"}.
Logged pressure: {"value": 224, "unit": "mmHg"}
